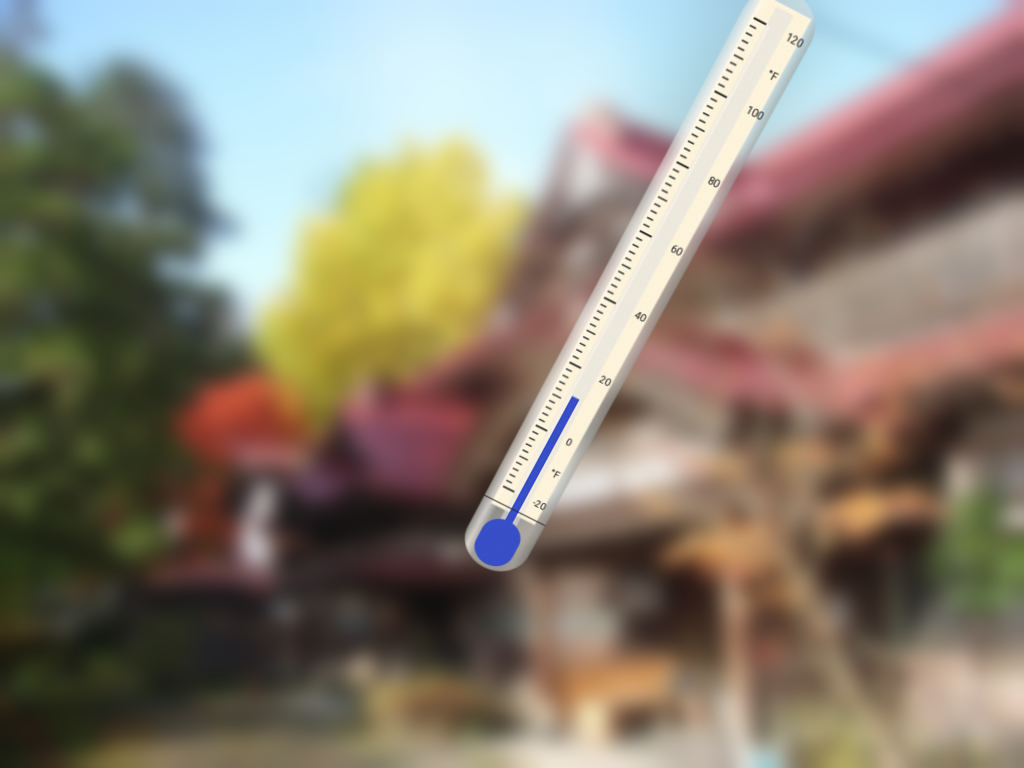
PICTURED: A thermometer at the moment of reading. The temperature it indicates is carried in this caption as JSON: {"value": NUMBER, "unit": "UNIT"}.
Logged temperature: {"value": 12, "unit": "°F"}
